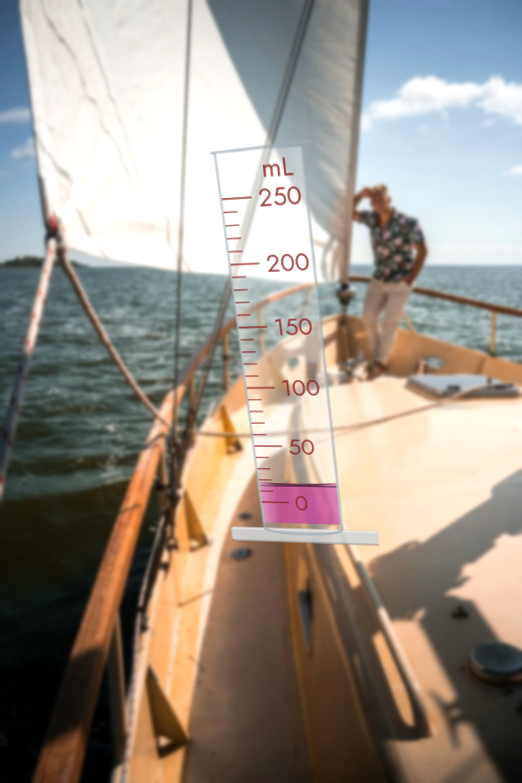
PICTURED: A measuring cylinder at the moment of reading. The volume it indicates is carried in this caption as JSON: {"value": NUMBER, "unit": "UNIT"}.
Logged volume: {"value": 15, "unit": "mL"}
